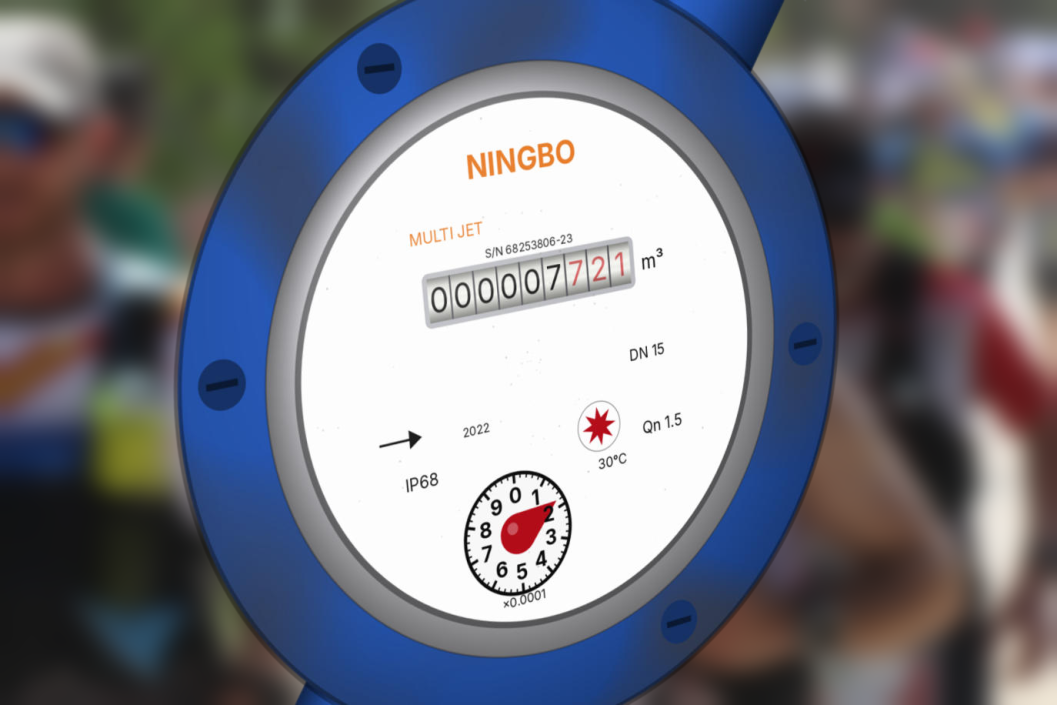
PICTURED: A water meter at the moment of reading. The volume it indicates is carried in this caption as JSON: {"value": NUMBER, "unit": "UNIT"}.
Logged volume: {"value": 7.7211, "unit": "m³"}
